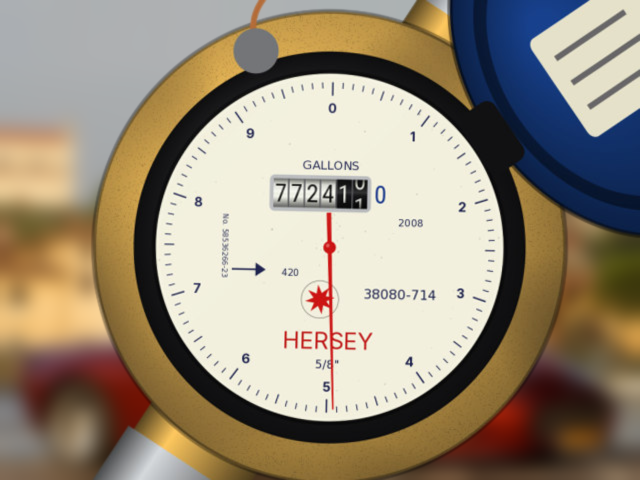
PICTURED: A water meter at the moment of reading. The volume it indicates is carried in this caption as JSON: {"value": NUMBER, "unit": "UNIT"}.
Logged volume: {"value": 7724104.9, "unit": "gal"}
